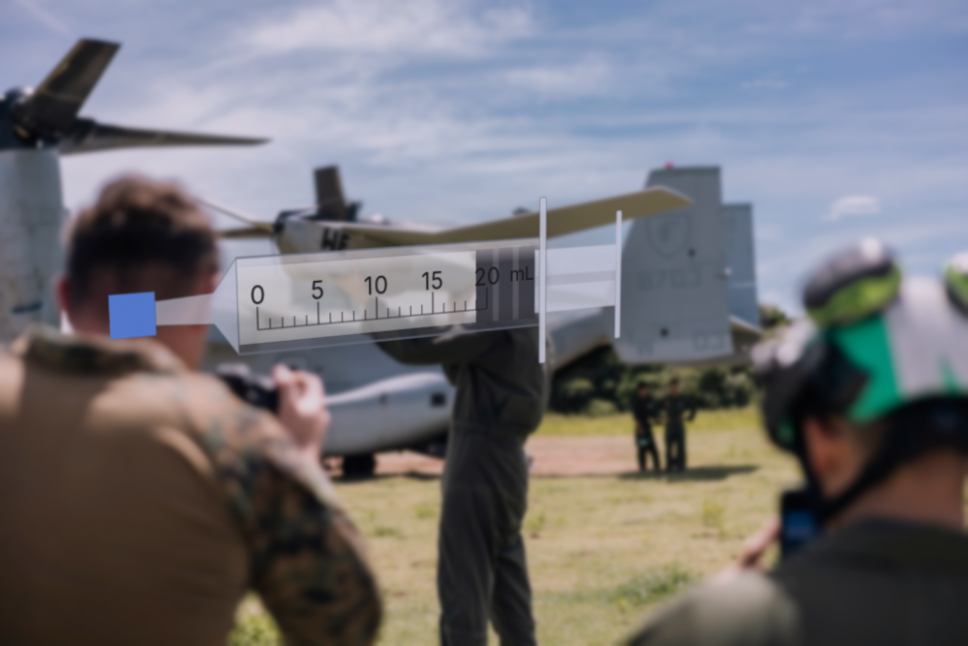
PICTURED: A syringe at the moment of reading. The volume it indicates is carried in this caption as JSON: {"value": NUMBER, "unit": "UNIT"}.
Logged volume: {"value": 19, "unit": "mL"}
